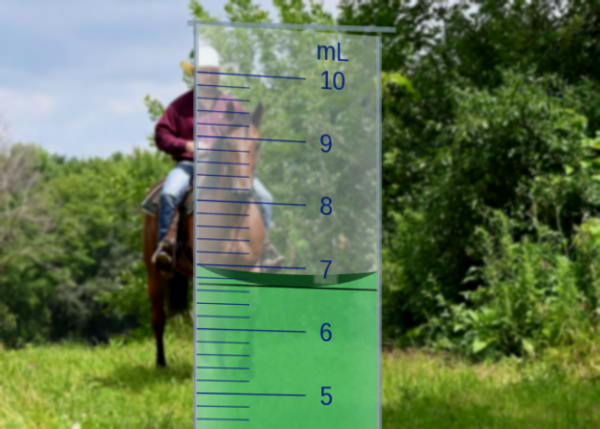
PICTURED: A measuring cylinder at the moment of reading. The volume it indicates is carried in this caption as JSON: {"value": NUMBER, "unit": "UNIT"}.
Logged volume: {"value": 6.7, "unit": "mL"}
